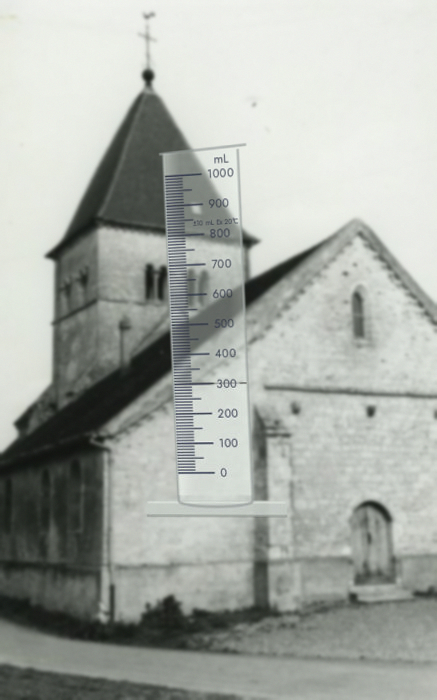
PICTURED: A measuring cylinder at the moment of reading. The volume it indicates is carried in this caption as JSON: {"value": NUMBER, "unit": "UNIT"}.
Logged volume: {"value": 300, "unit": "mL"}
